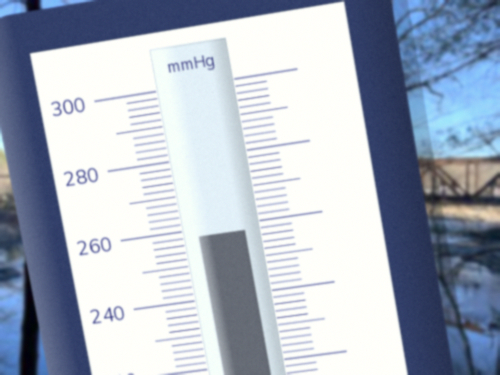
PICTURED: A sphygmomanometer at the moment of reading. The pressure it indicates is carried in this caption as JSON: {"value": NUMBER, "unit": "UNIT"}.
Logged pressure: {"value": 258, "unit": "mmHg"}
